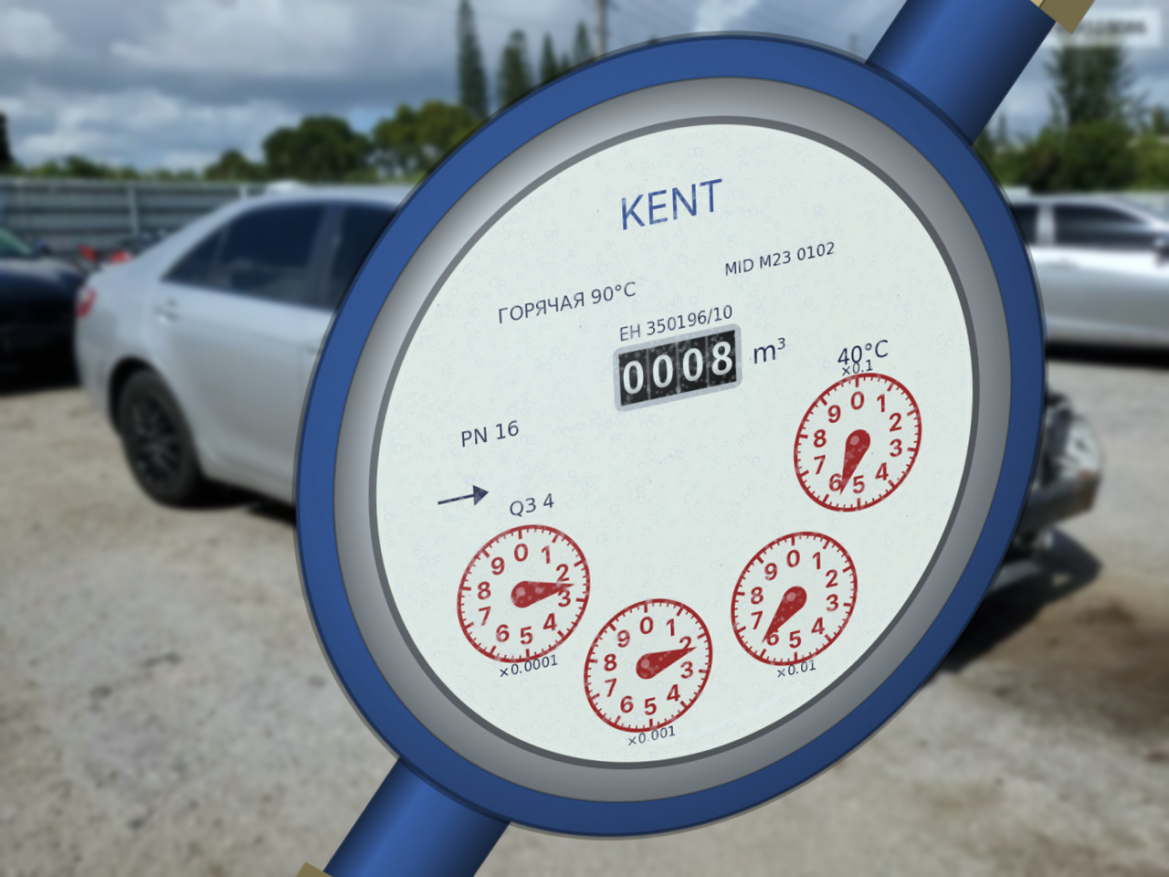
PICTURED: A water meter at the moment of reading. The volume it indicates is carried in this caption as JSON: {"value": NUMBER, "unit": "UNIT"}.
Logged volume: {"value": 8.5622, "unit": "m³"}
